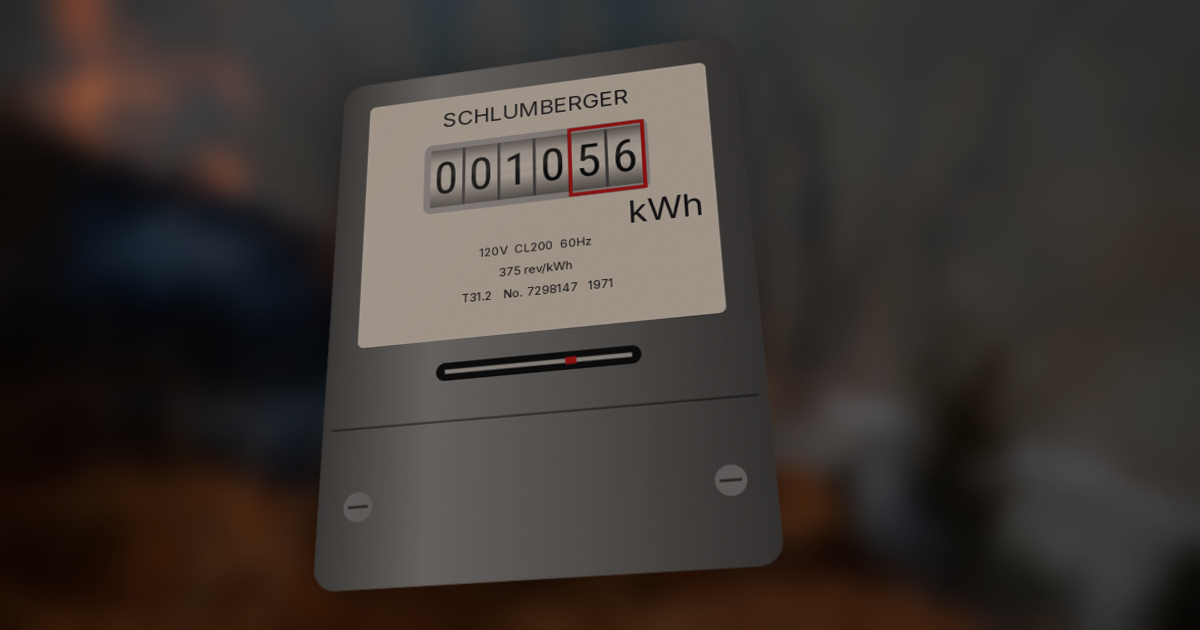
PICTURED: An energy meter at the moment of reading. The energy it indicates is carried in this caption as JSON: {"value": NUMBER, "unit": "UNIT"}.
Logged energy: {"value": 10.56, "unit": "kWh"}
